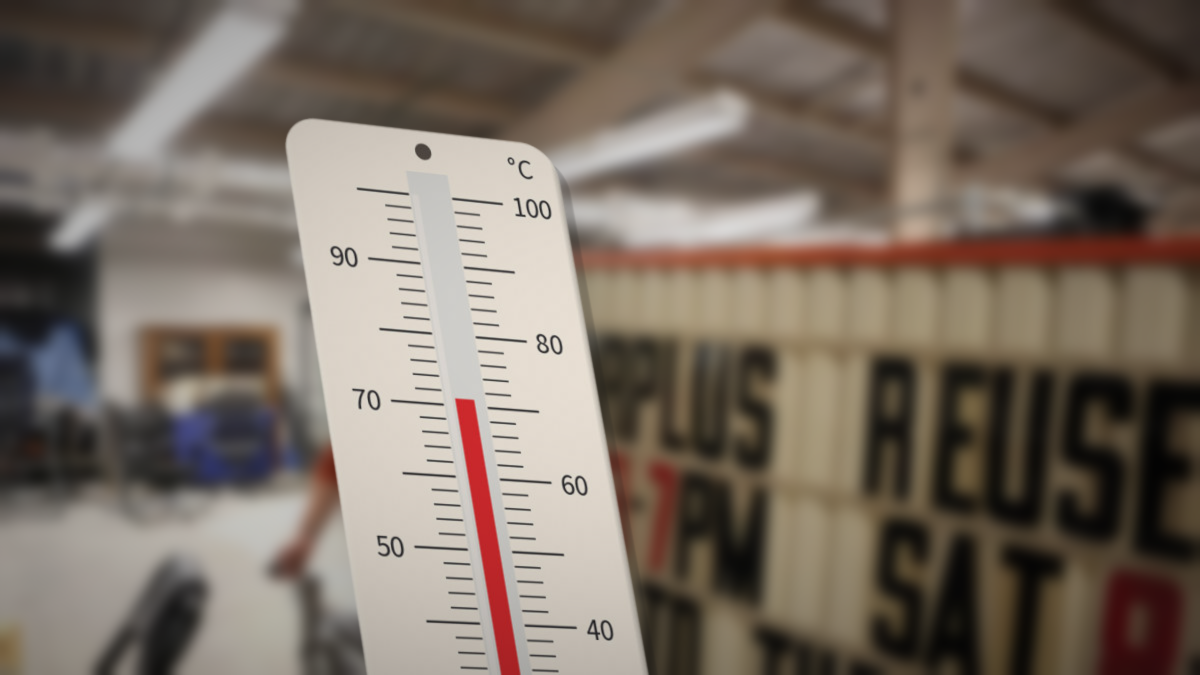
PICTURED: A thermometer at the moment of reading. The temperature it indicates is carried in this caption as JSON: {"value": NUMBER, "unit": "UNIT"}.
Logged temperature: {"value": 71, "unit": "°C"}
